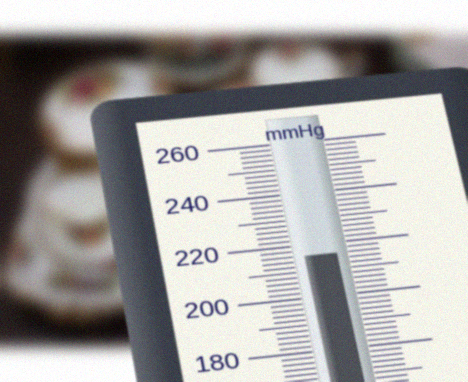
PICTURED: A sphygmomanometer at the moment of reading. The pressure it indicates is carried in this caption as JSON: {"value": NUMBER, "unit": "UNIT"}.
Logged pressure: {"value": 216, "unit": "mmHg"}
